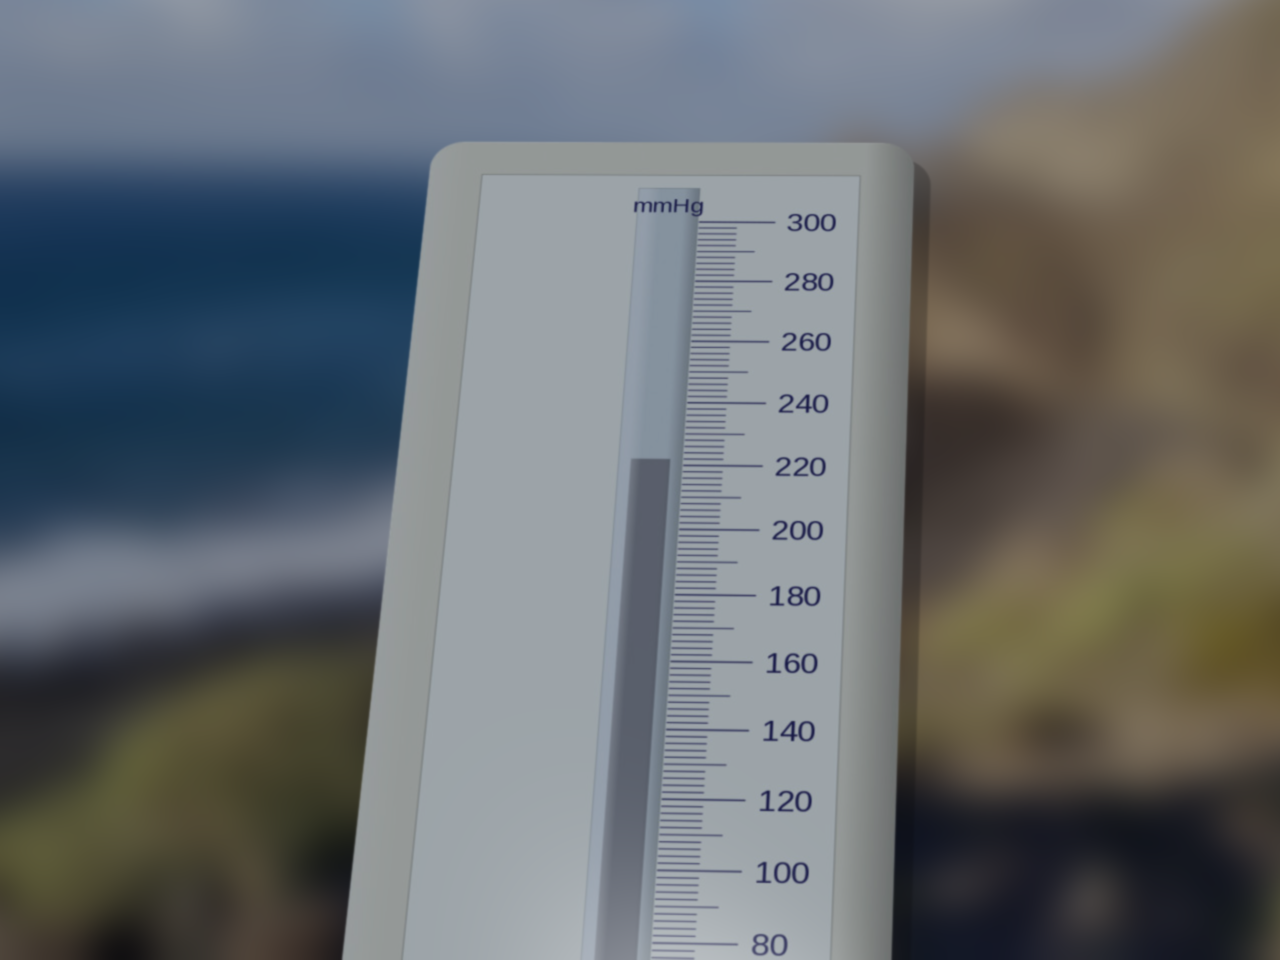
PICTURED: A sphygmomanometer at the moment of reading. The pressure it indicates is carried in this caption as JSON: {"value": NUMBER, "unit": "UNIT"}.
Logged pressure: {"value": 222, "unit": "mmHg"}
